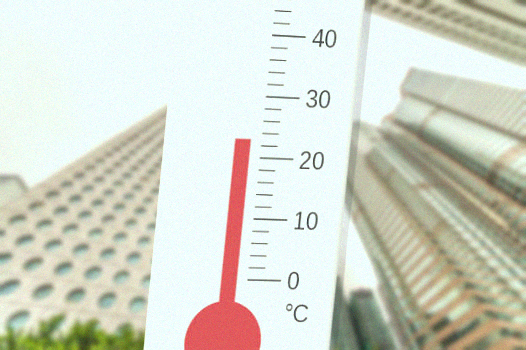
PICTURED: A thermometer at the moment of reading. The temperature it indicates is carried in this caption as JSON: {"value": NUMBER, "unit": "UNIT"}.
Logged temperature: {"value": 23, "unit": "°C"}
